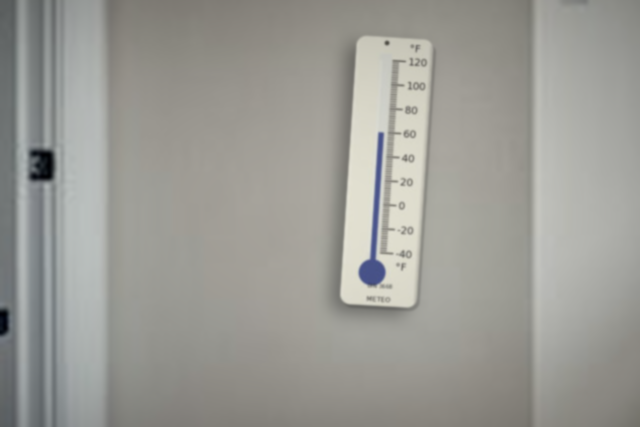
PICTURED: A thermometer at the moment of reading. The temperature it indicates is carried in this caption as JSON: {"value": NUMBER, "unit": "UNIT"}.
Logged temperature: {"value": 60, "unit": "°F"}
